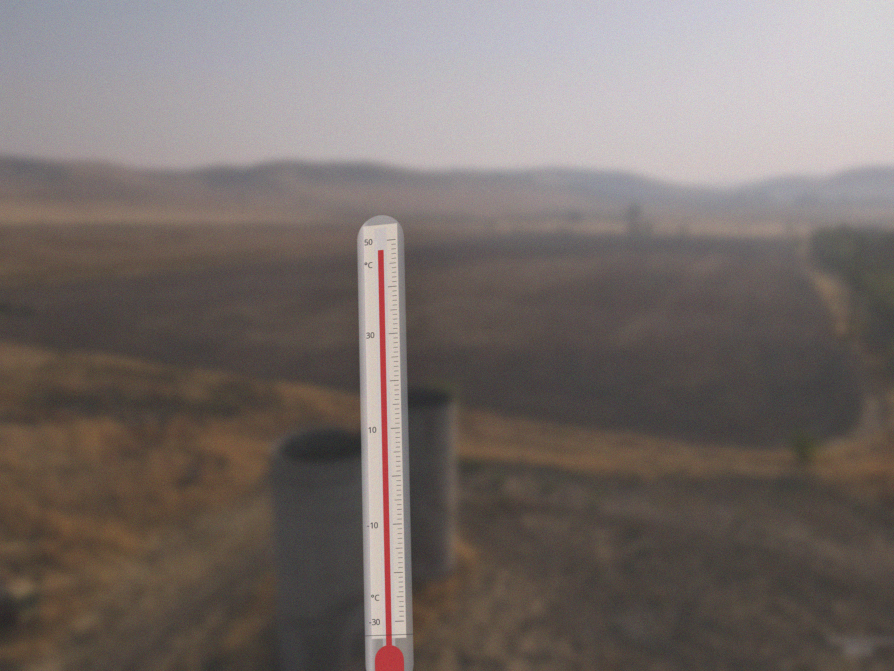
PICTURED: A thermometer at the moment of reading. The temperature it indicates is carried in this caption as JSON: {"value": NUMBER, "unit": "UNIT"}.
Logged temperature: {"value": 48, "unit": "°C"}
